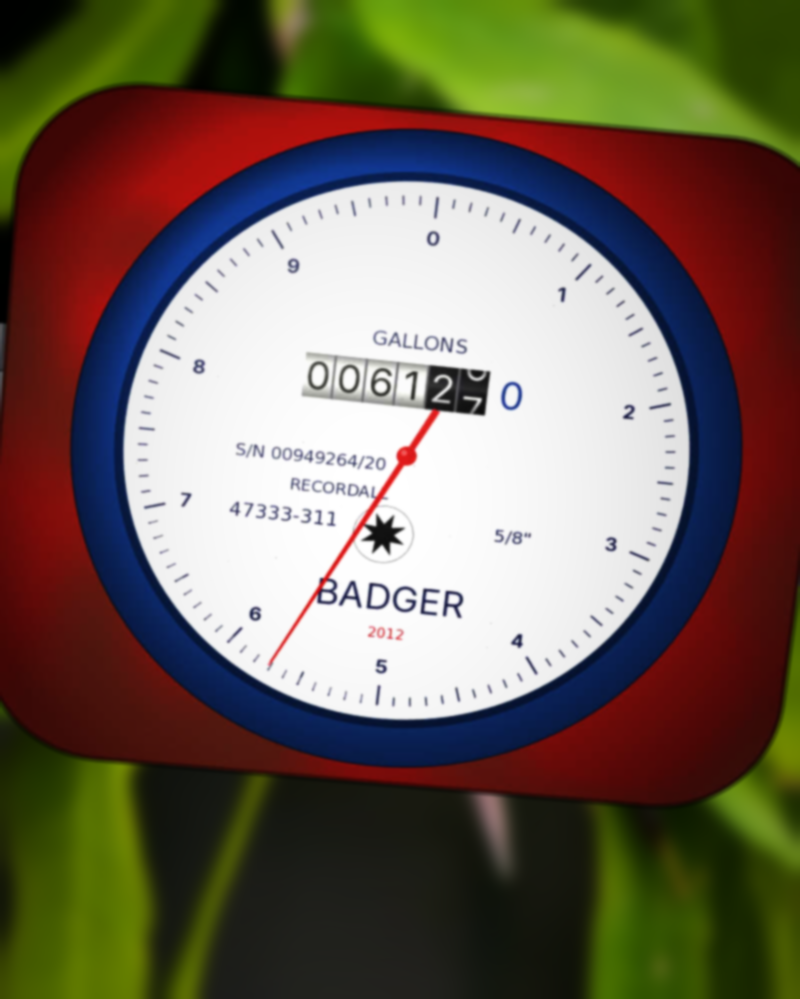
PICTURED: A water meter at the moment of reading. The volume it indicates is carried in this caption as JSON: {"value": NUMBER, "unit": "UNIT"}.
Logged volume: {"value": 61265.7, "unit": "gal"}
